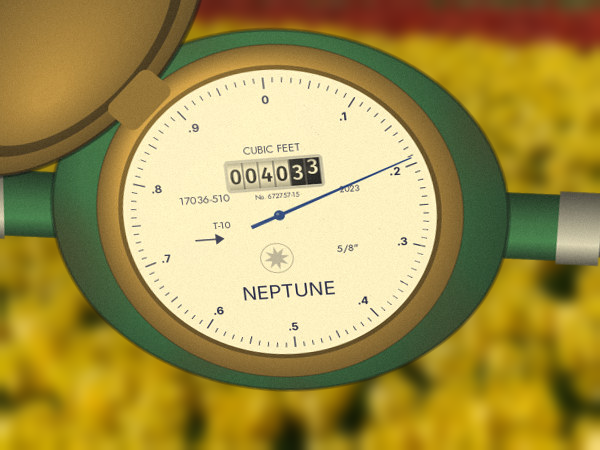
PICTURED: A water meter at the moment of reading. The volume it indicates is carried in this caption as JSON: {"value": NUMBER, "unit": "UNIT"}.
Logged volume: {"value": 4033.19, "unit": "ft³"}
